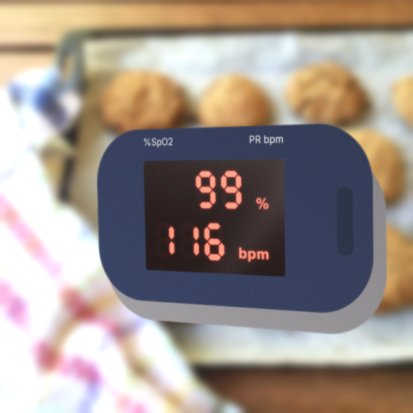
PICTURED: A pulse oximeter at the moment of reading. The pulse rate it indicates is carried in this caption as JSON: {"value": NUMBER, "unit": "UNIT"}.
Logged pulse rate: {"value": 116, "unit": "bpm"}
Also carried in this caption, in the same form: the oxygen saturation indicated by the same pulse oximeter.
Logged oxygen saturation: {"value": 99, "unit": "%"}
